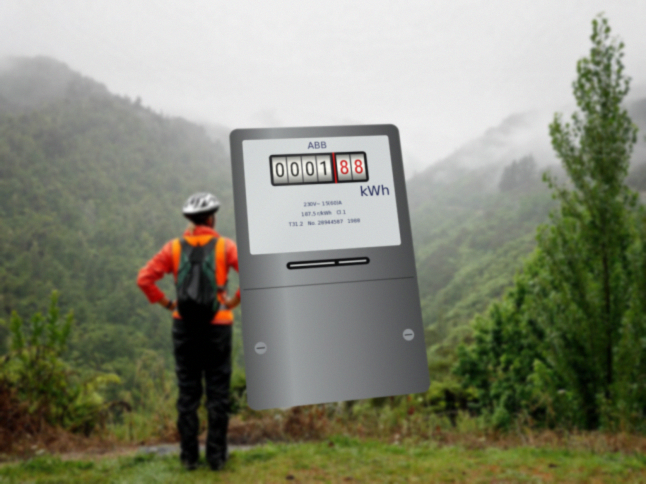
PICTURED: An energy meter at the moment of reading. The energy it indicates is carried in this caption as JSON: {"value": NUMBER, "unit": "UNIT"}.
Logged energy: {"value": 1.88, "unit": "kWh"}
